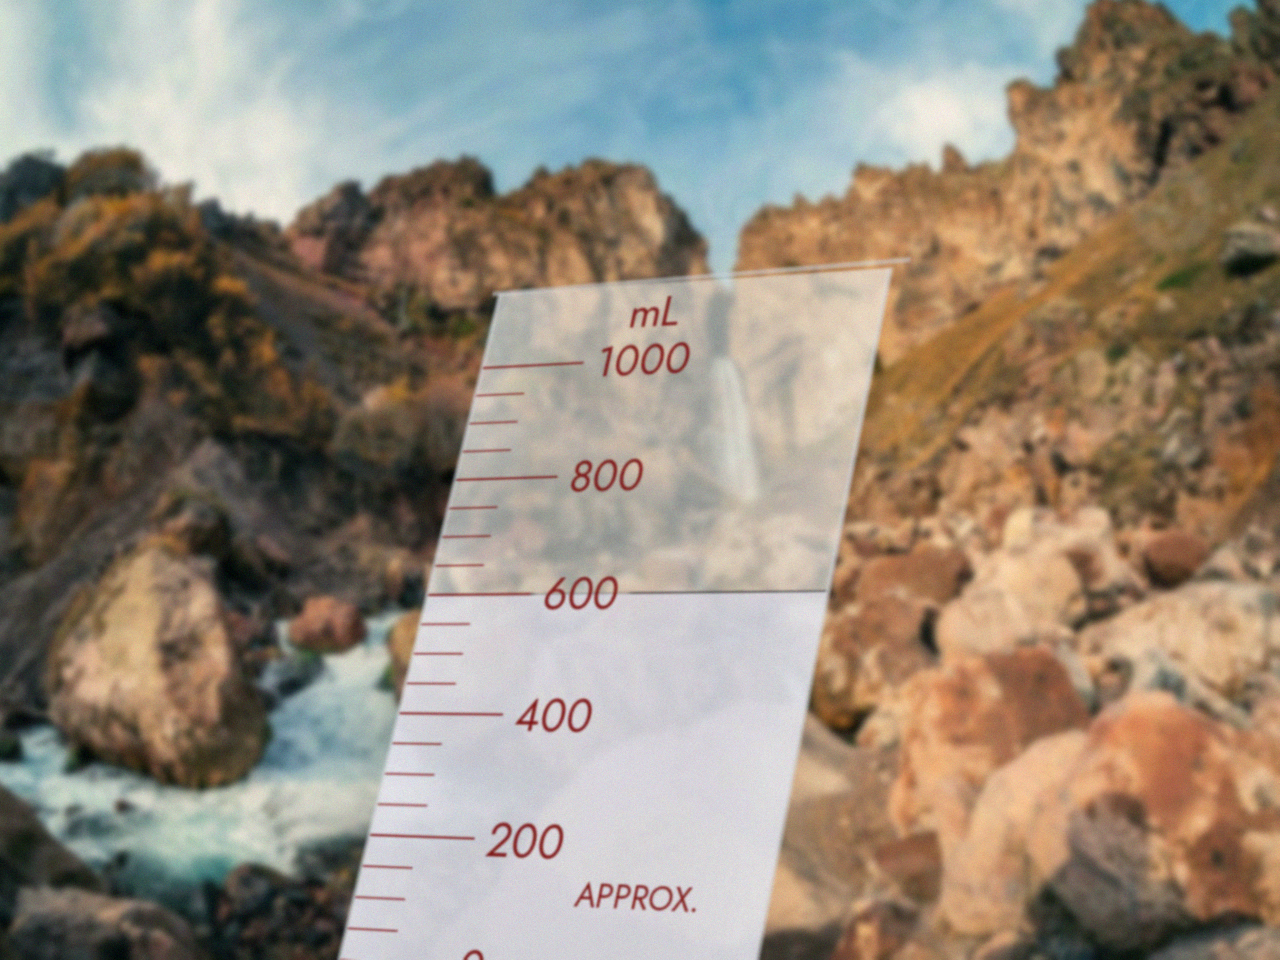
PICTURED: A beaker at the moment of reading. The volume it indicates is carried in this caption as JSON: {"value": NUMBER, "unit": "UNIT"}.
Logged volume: {"value": 600, "unit": "mL"}
